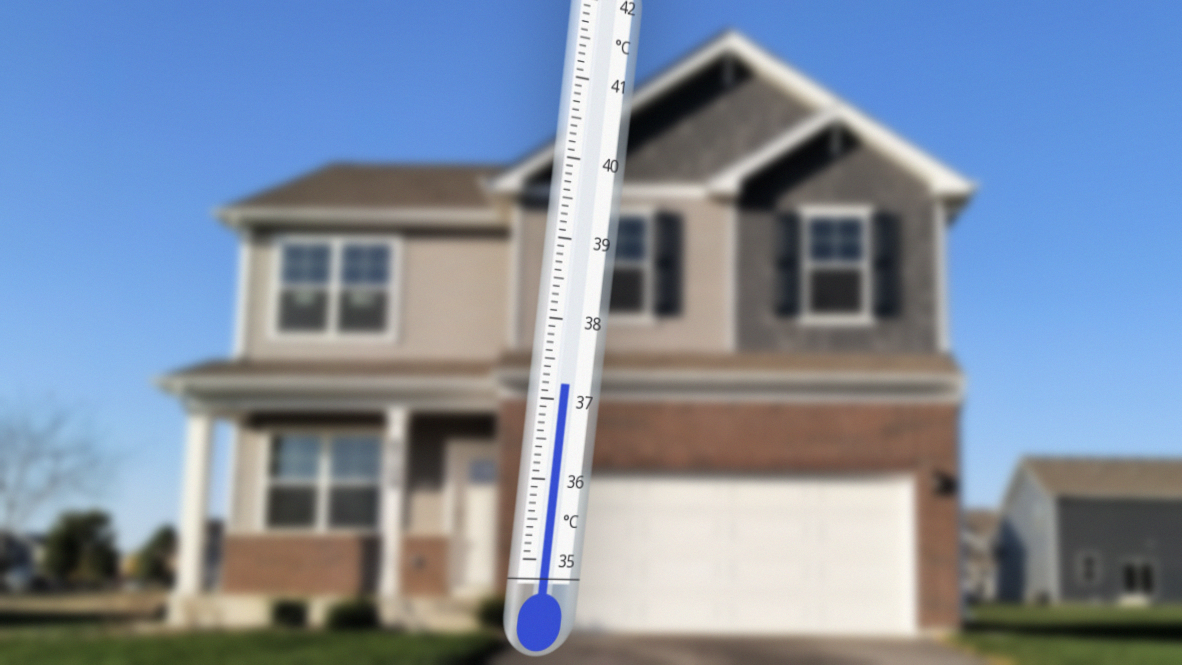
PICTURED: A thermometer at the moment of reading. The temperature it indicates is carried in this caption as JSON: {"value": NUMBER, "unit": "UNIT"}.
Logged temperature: {"value": 37.2, "unit": "°C"}
